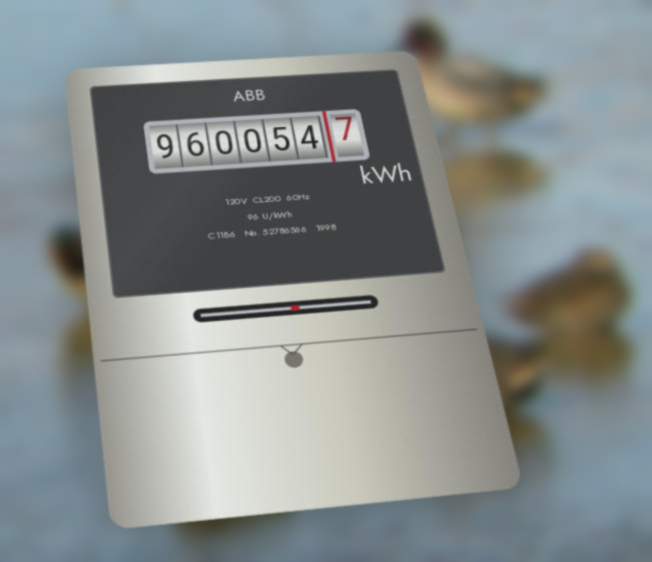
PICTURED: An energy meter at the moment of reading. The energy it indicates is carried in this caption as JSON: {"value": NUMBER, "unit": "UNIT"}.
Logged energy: {"value": 960054.7, "unit": "kWh"}
